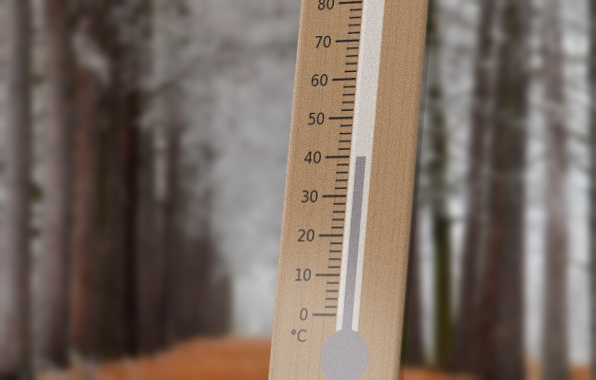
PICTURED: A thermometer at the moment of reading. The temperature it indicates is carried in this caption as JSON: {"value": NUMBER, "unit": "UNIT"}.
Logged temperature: {"value": 40, "unit": "°C"}
